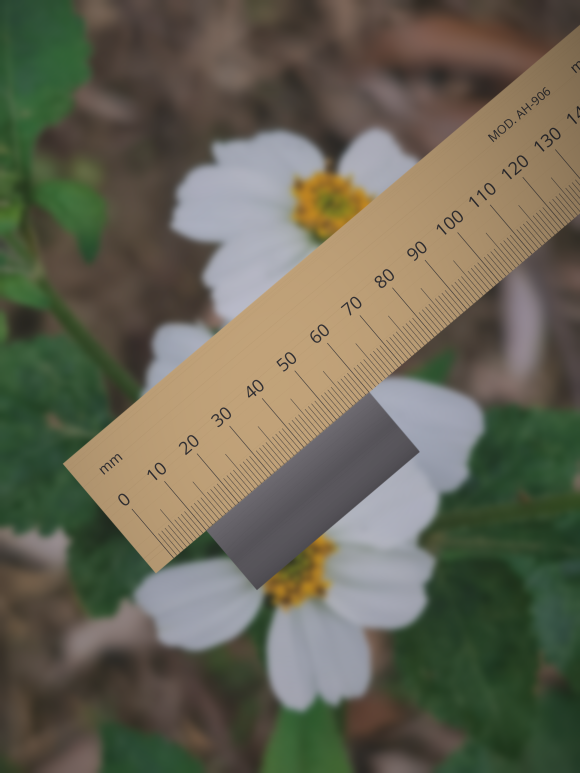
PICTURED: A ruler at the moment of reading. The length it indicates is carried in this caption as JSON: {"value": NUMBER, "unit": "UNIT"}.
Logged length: {"value": 50, "unit": "mm"}
